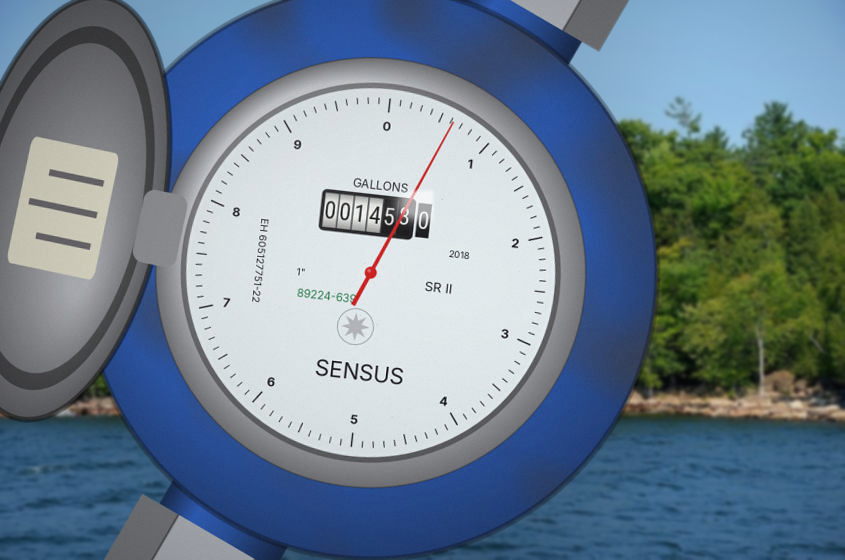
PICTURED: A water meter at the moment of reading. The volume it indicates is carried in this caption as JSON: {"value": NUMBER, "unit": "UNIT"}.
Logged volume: {"value": 14580.6, "unit": "gal"}
